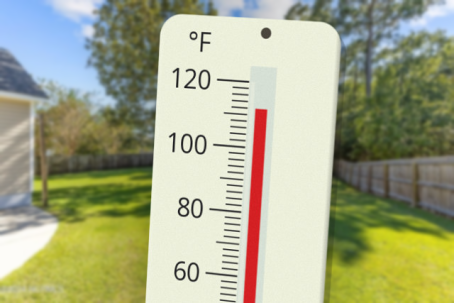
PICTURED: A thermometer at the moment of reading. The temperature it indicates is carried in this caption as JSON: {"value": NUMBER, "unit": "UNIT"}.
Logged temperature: {"value": 112, "unit": "°F"}
